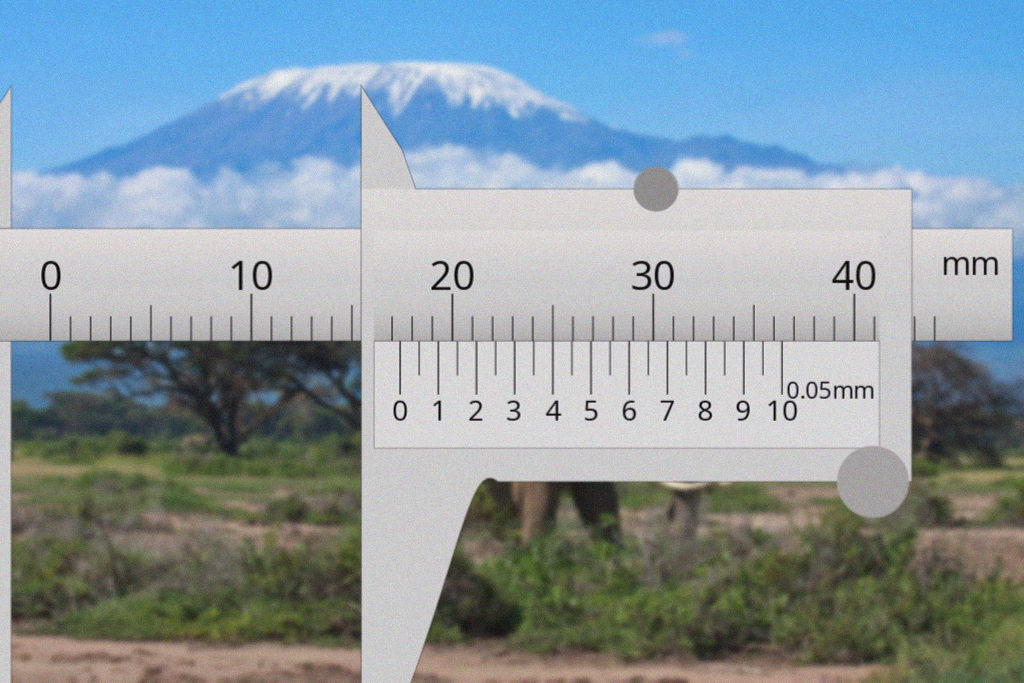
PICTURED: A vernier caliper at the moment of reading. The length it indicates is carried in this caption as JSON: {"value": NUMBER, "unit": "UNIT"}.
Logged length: {"value": 17.4, "unit": "mm"}
